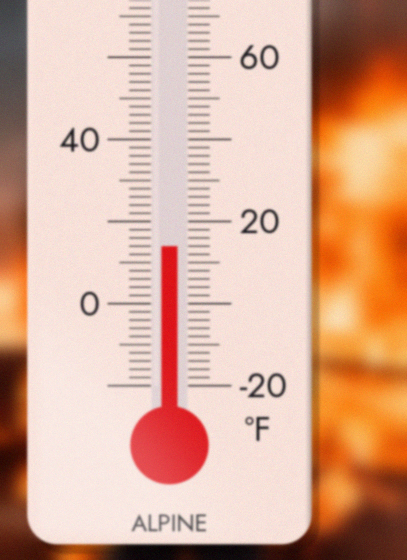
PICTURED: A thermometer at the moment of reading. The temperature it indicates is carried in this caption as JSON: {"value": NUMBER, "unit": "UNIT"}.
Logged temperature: {"value": 14, "unit": "°F"}
